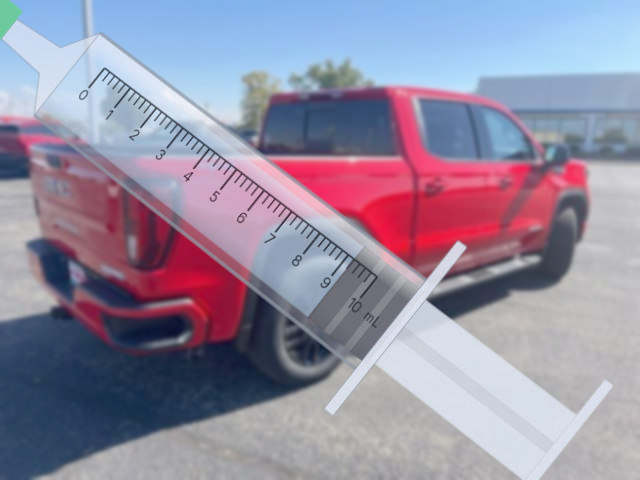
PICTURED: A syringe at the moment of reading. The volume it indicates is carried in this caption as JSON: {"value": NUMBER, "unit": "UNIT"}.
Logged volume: {"value": 9.2, "unit": "mL"}
